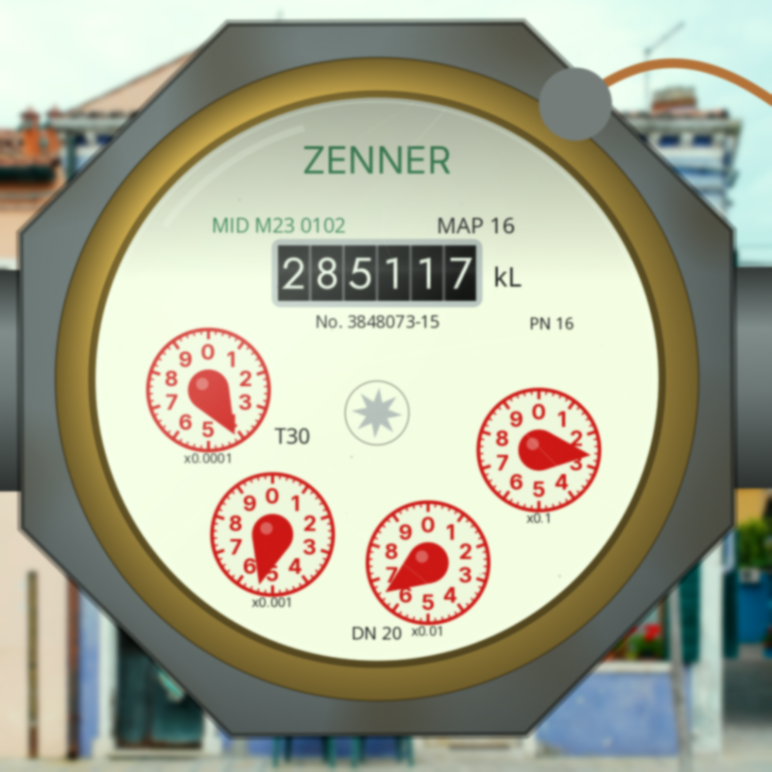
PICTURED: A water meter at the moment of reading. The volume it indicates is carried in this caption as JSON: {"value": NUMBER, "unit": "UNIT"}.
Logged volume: {"value": 285117.2654, "unit": "kL"}
